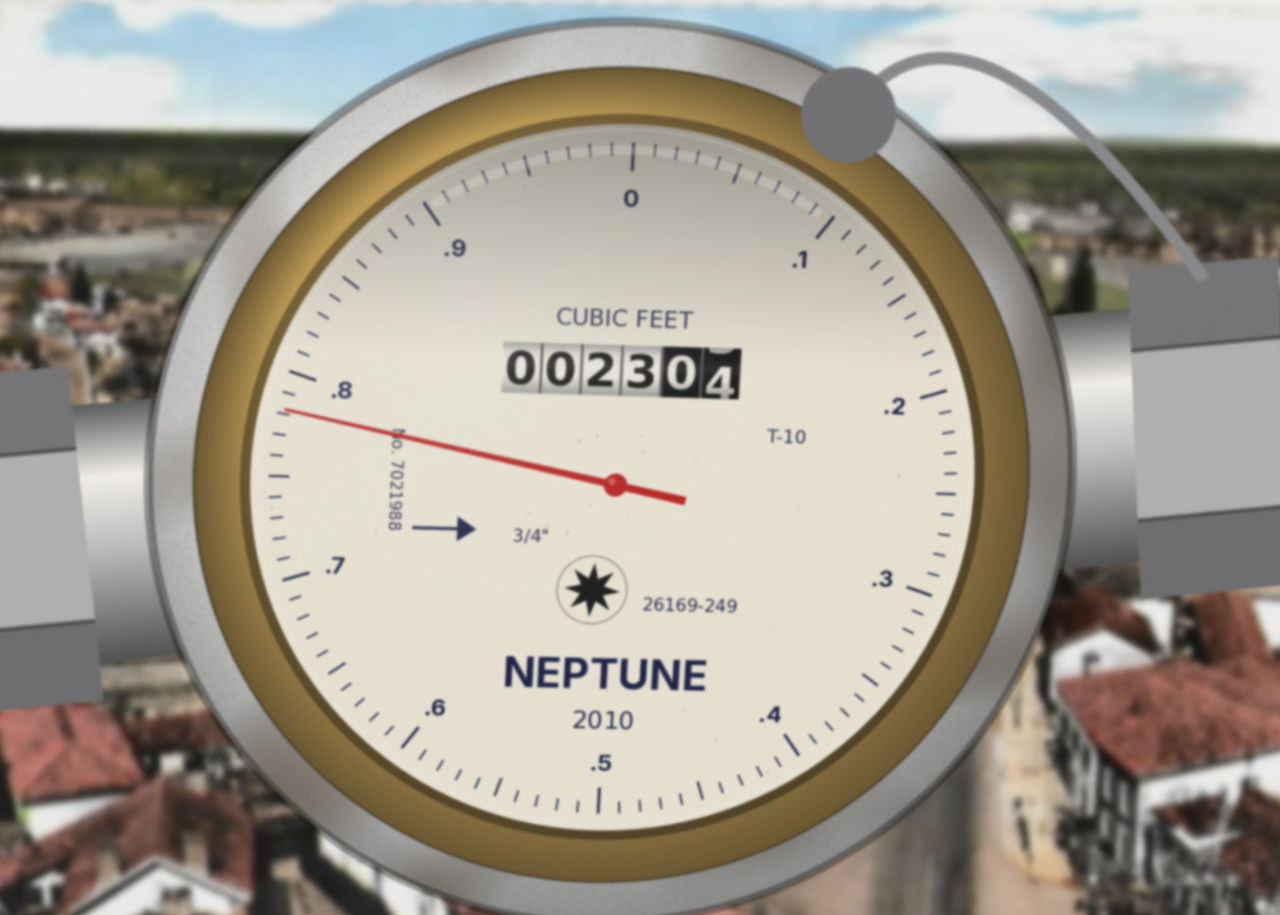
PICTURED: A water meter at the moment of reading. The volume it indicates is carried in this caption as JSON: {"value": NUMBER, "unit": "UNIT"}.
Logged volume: {"value": 2303.78, "unit": "ft³"}
